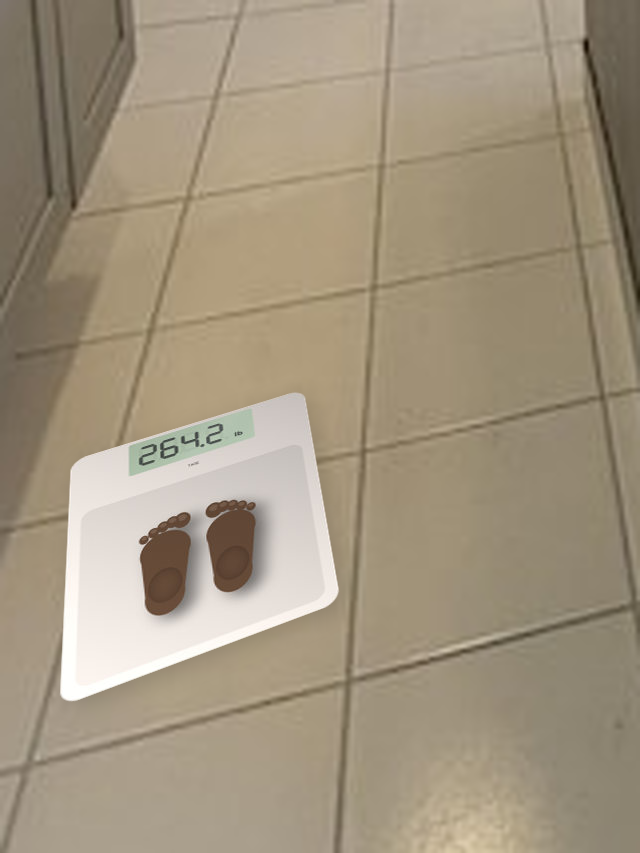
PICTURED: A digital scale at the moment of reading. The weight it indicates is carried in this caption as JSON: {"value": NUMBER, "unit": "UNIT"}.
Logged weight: {"value": 264.2, "unit": "lb"}
